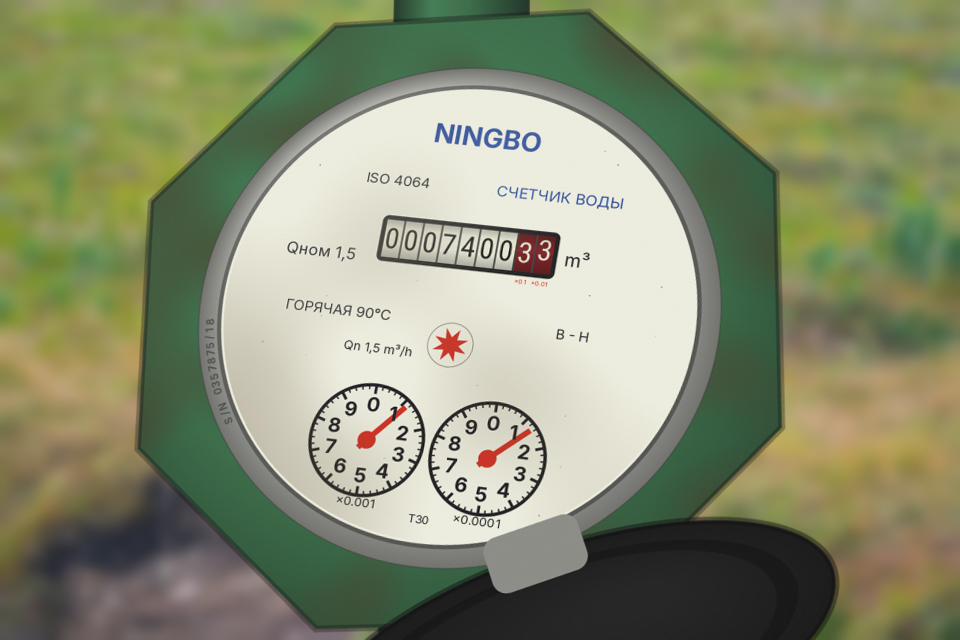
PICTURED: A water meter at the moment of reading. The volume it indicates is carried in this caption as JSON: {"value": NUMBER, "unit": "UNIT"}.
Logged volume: {"value": 7400.3311, "unit": "m³"}
